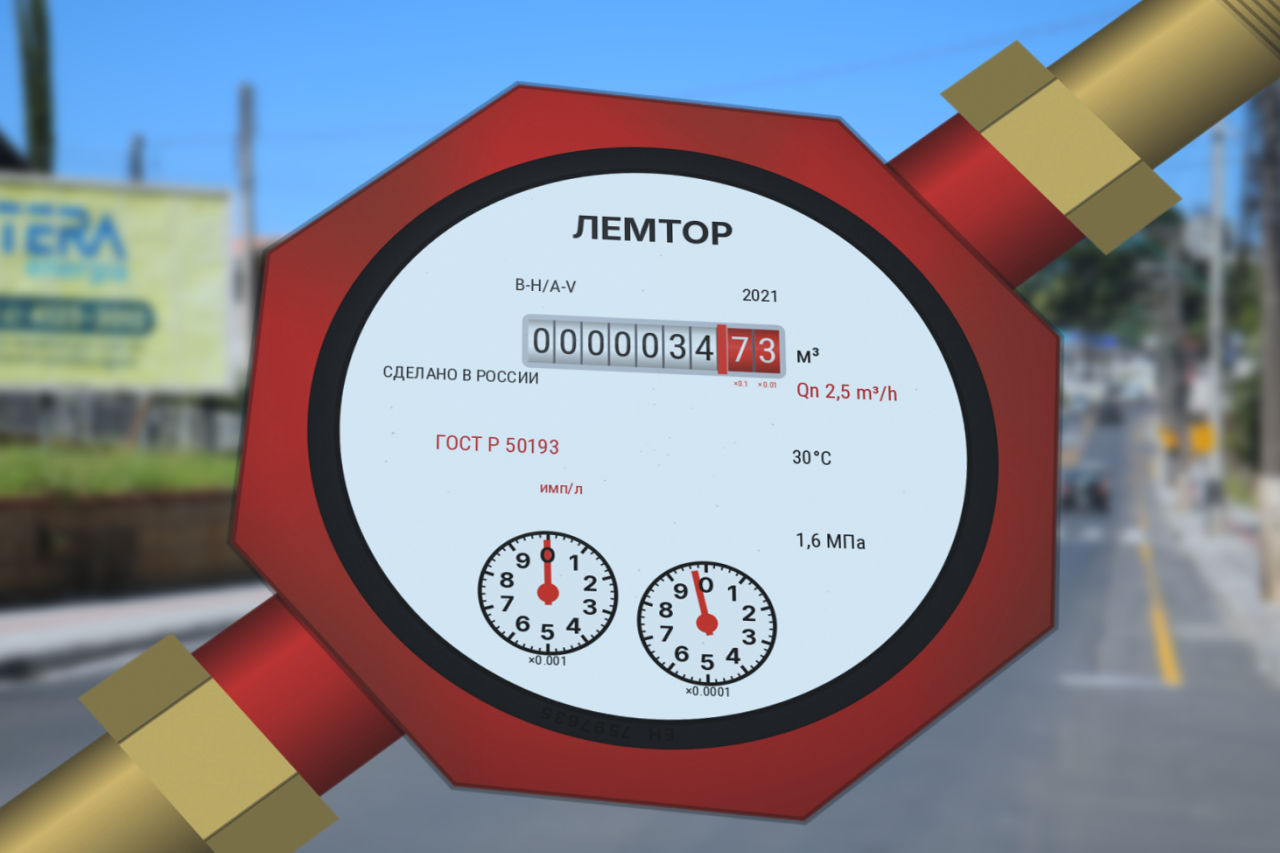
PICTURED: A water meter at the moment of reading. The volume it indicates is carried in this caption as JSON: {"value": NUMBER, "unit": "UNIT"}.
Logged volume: {"value": 34.7299, "unit": "m³"}
